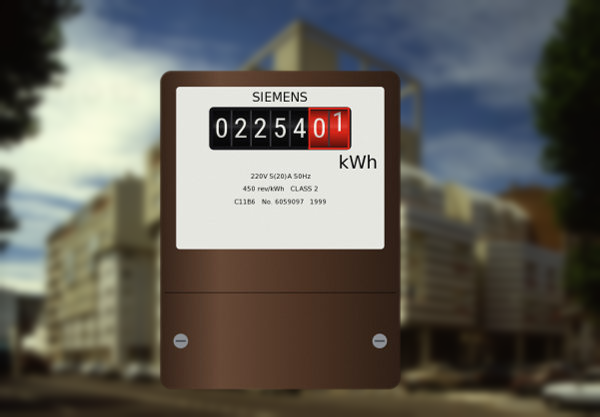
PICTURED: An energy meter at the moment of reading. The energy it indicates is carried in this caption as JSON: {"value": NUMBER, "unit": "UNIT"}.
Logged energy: {"value": 2254.01, "unit": "kWh"}
